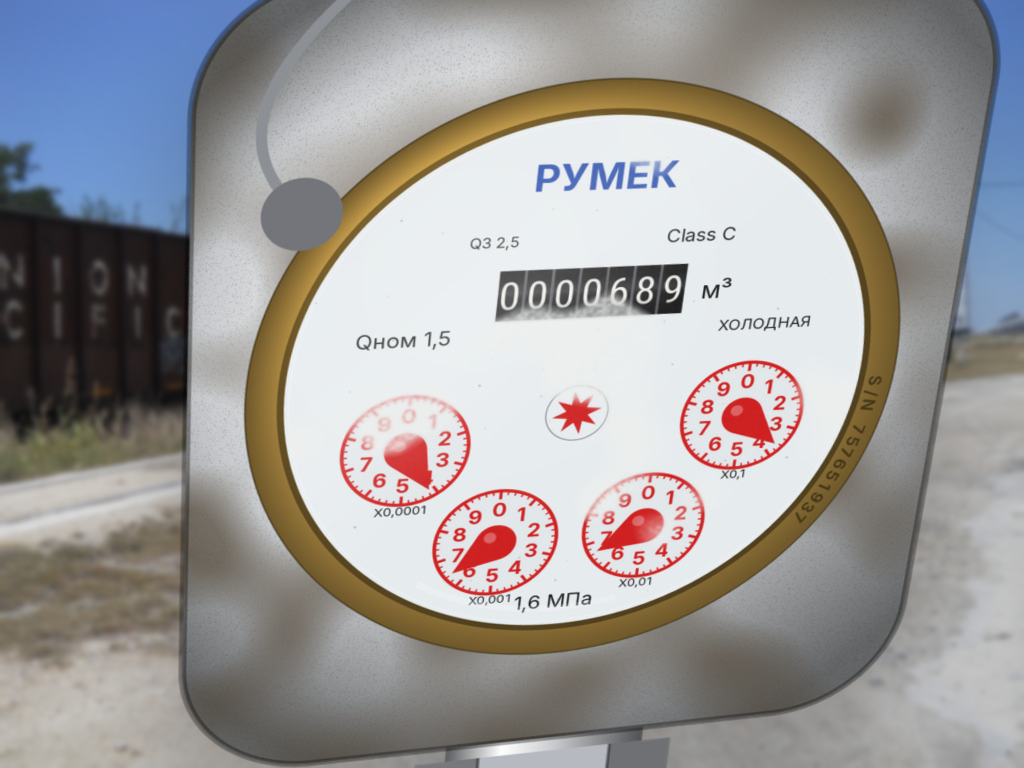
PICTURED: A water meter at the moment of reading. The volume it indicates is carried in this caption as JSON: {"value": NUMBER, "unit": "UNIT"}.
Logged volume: {"value": 689.3664, "unit": "m³"}
